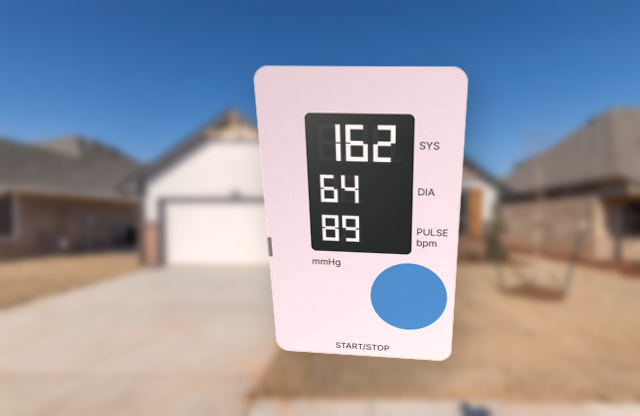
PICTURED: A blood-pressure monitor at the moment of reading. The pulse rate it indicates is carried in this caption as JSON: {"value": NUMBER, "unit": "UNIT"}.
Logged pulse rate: {"value": 89, "unit": "bpm"}
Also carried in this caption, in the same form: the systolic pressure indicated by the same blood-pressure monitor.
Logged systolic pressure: {"value": 162, "unit": "mmHg"}
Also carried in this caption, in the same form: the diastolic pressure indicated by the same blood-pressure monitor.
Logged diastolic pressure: {"value": 64, "unit": "mmHg"}
